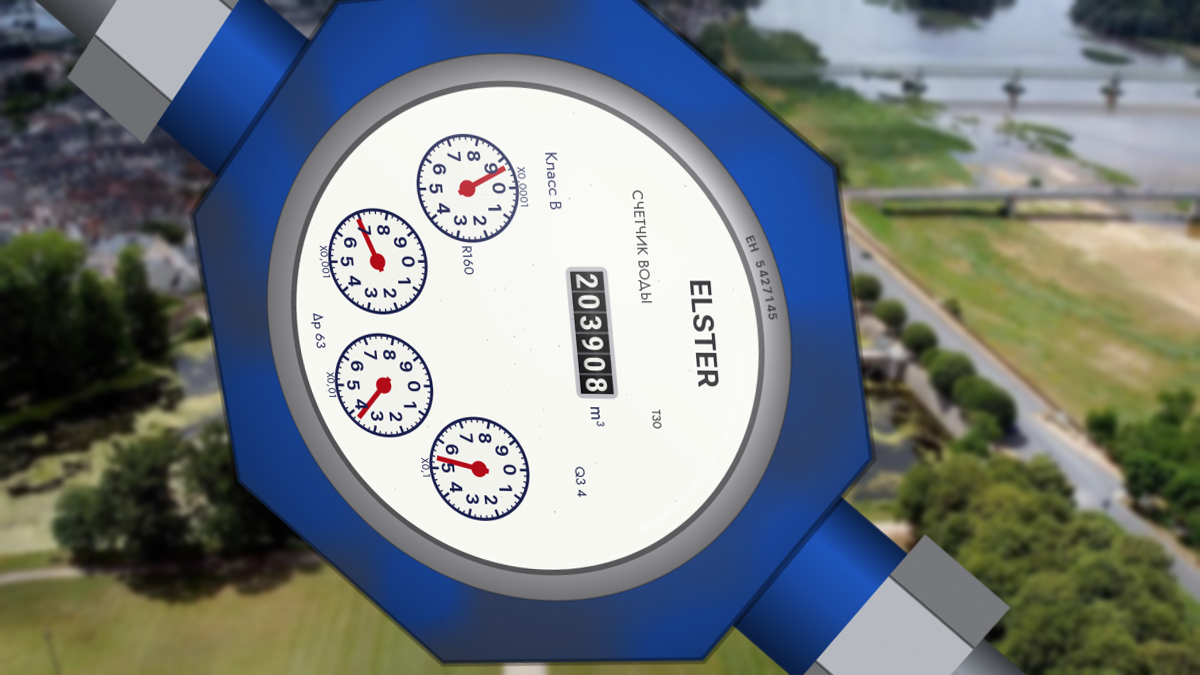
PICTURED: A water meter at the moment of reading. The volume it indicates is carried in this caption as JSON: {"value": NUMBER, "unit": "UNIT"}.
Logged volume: {"value": 203908.5369, "unit": "m³"}
